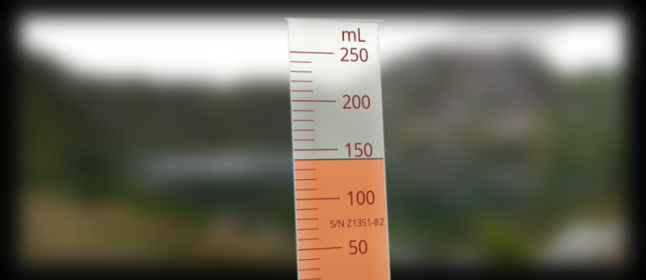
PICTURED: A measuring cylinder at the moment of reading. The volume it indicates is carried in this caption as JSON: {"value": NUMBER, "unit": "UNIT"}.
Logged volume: {"value": 140, "unit": "mL"}
